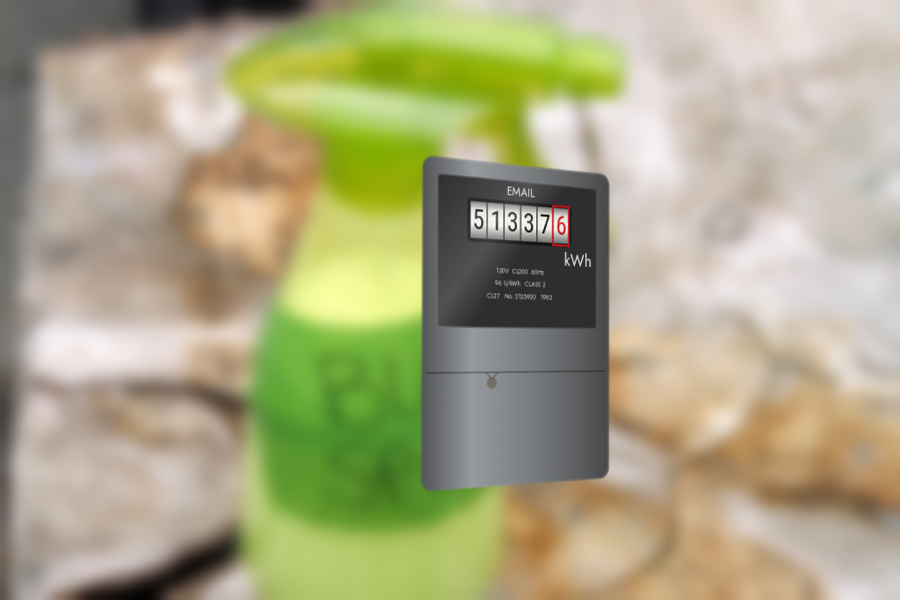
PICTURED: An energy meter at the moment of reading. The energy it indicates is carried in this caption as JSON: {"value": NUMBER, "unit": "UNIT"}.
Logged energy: {"value": 51337.6, "unit": "kWh"}
